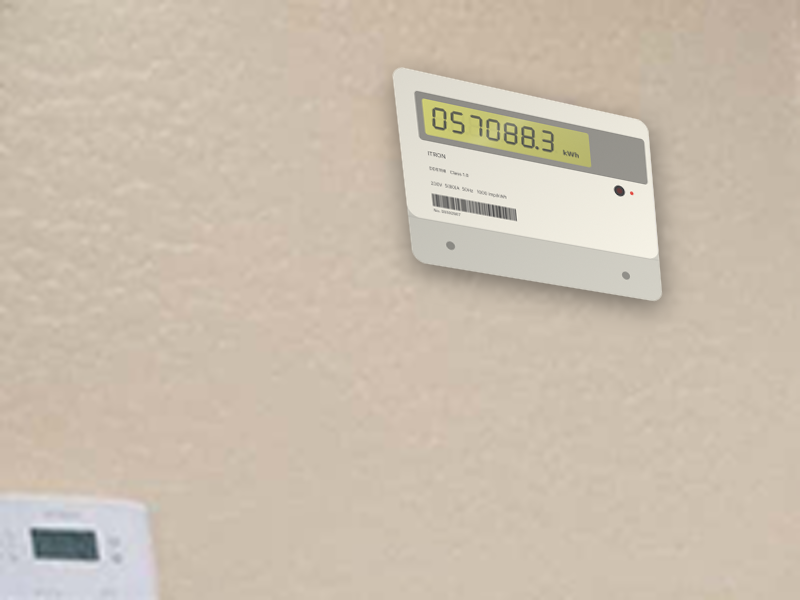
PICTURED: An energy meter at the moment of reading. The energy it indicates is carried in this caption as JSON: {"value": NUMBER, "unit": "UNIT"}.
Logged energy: {"value": 57088.3, "unit": "kWh"}
